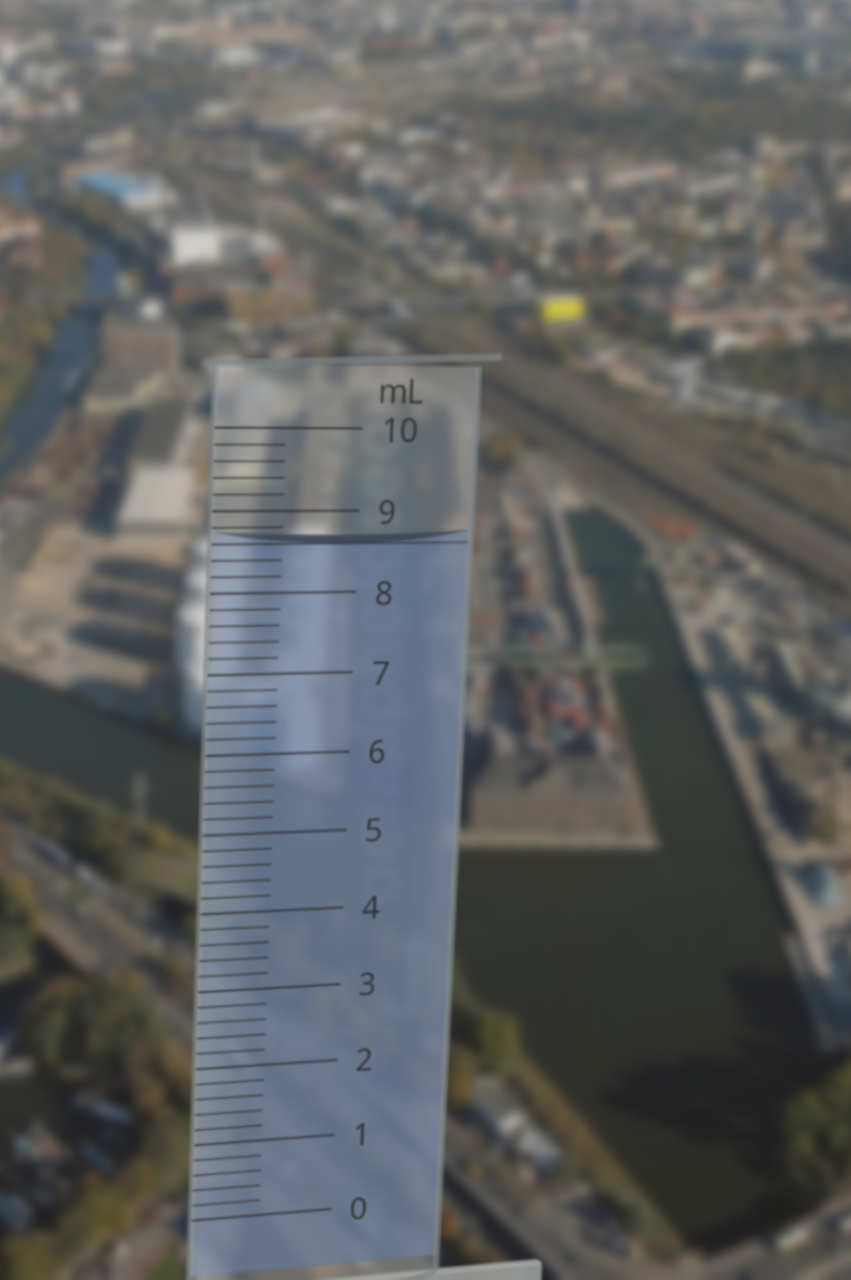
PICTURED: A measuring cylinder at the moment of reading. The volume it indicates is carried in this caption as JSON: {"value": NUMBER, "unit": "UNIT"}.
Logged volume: {"value": 8.6, "unit": "mL"}
